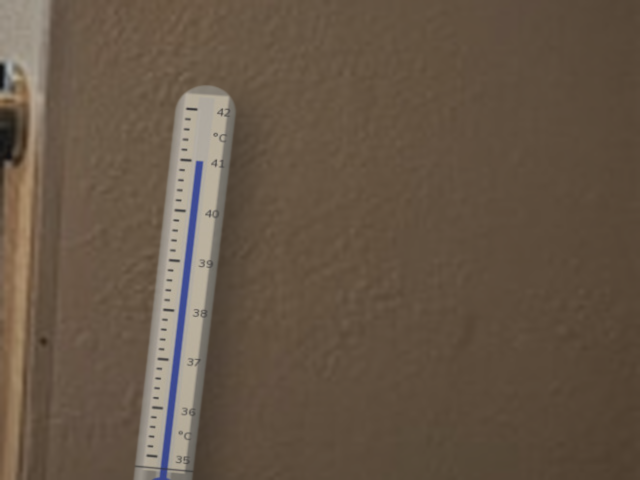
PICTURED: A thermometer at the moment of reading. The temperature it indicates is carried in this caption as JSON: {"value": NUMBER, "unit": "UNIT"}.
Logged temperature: {"value": 41, "unit": "°C"}
